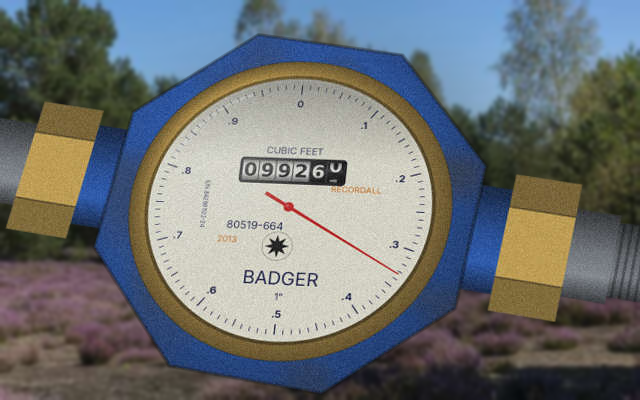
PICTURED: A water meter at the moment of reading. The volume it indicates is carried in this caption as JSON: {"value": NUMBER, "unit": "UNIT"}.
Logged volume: {"value": 99260.33, "unit": "ft³"}
